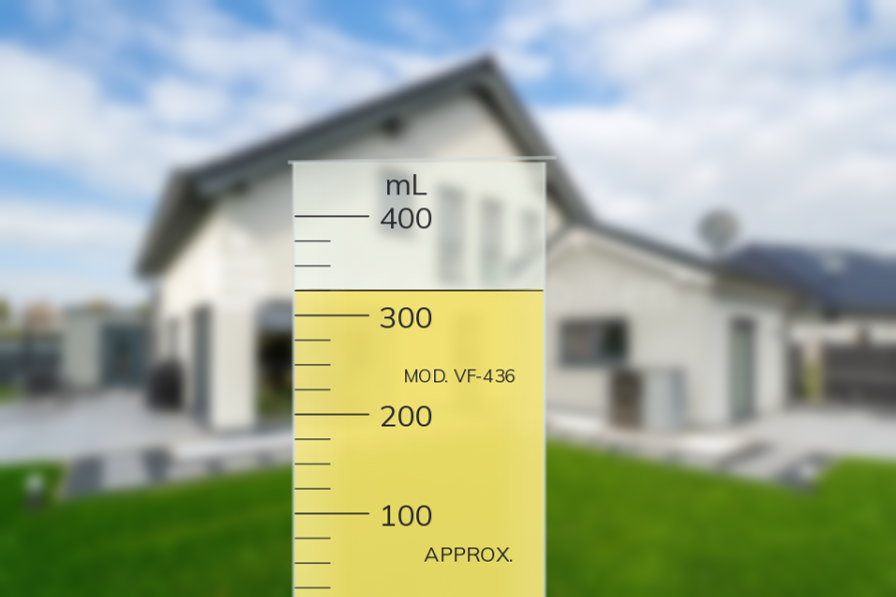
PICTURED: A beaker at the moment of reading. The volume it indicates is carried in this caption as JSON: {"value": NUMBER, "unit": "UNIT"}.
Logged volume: {"value": 325, "unit": "mL"}
